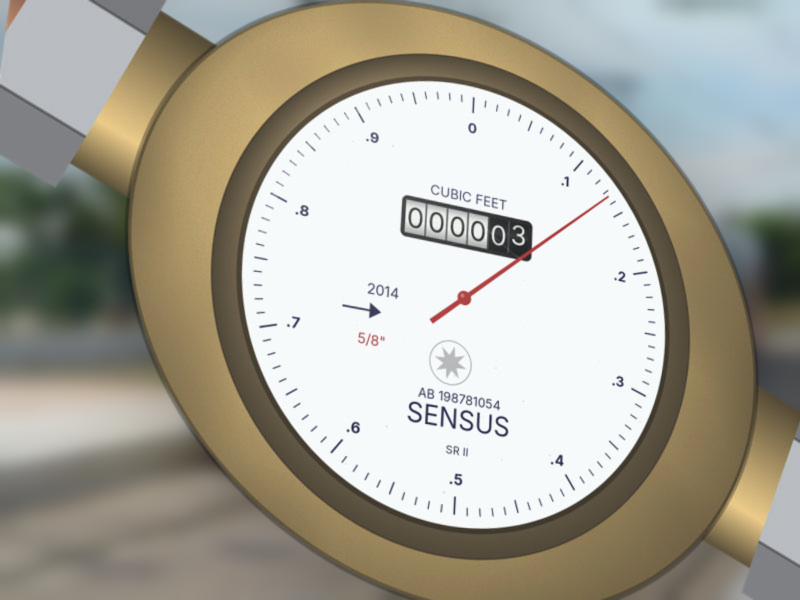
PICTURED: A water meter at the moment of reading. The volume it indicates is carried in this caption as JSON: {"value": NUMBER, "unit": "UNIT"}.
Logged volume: {"value": 3.13, "unit": "ft³"}
